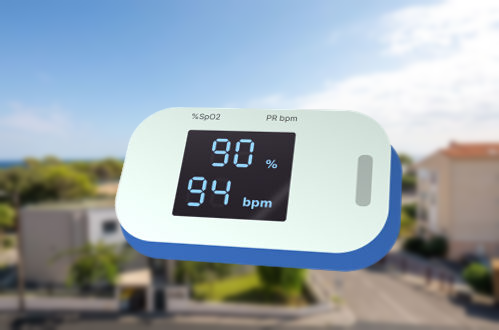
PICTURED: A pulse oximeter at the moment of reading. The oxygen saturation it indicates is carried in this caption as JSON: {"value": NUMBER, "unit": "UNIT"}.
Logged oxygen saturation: {"value": 90, "unit": "%"}
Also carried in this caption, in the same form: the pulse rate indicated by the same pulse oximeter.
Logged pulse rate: {"value": 94, "unit": "bpm"}
